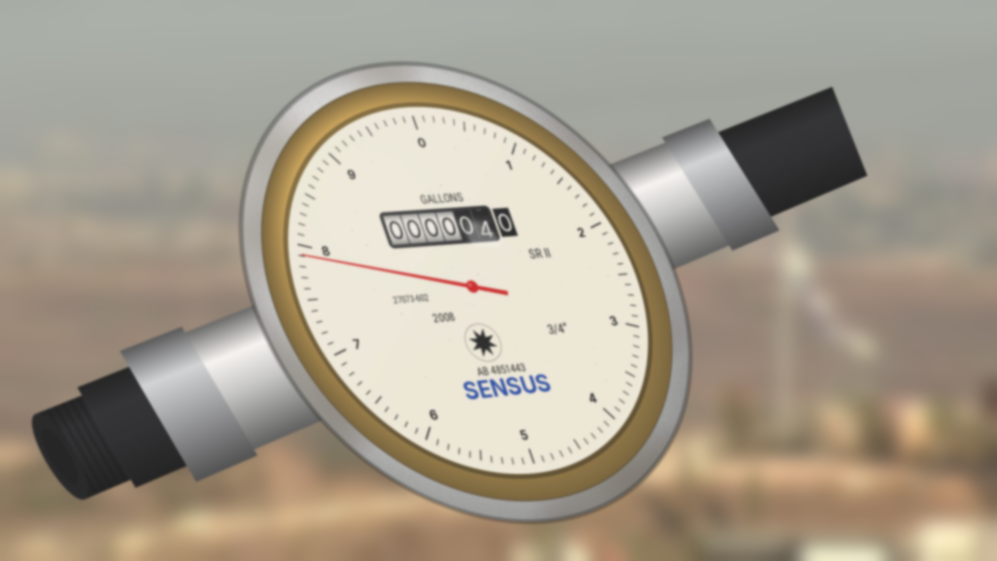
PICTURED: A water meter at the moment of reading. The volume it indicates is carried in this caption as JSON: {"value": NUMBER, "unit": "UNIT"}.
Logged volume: {"value": 37.9, "unit": "gal"}
